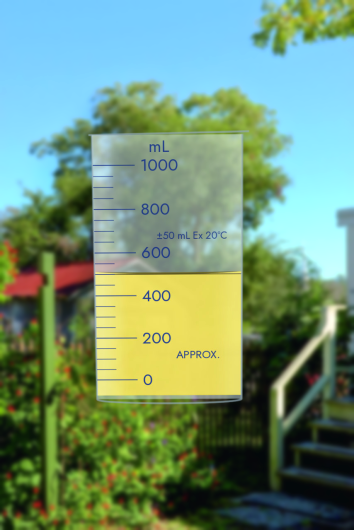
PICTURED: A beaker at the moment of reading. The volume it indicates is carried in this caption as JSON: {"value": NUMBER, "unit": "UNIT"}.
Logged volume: {"value": 500, "unit": "mL"}
